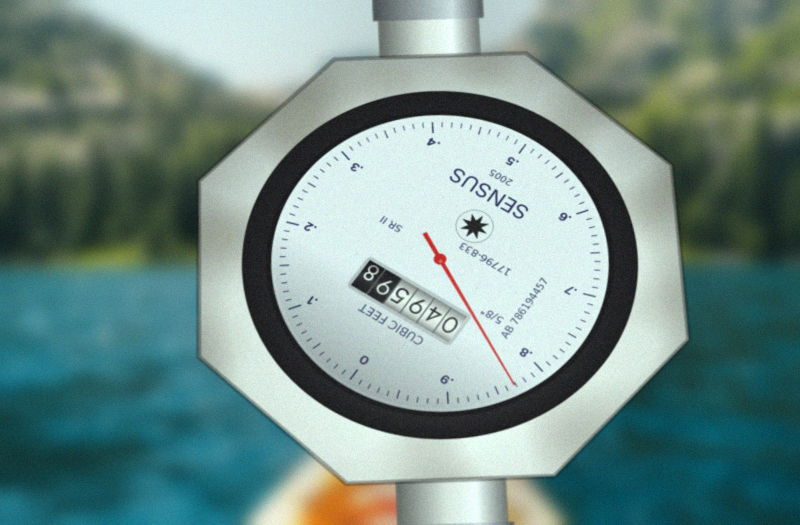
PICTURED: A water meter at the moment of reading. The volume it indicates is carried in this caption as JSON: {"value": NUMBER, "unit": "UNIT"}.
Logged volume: {"value": 49597.83, "unit": "ft³"}
